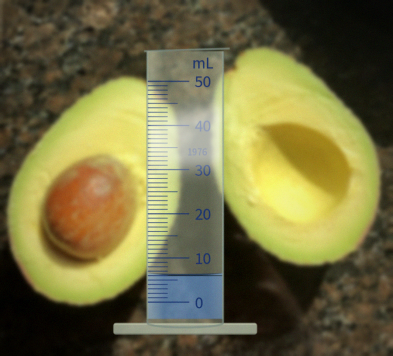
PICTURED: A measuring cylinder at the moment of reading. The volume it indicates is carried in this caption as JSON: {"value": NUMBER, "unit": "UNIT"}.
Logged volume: {"value": 6, "unit": "mL"}
